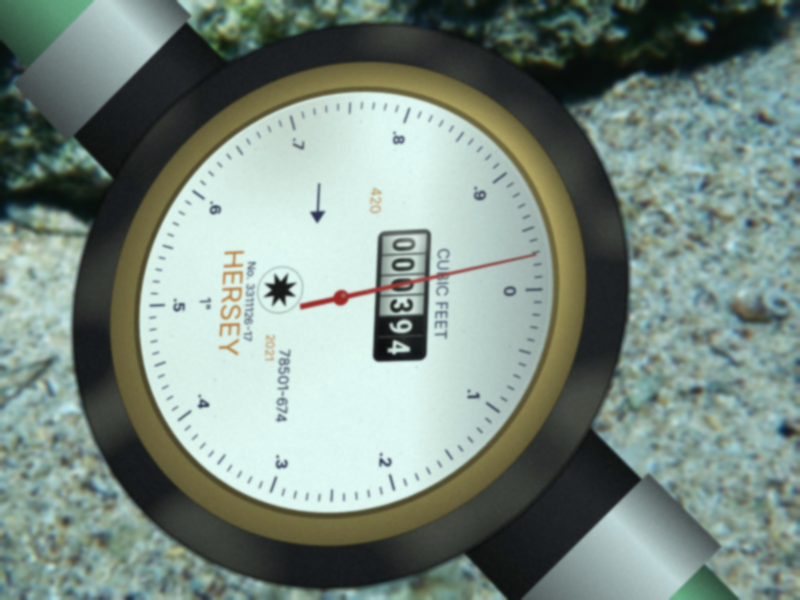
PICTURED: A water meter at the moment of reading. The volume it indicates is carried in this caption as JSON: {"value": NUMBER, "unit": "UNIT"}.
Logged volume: {"value": 393.97, "unit": "ft³"}
